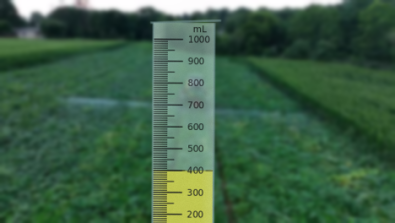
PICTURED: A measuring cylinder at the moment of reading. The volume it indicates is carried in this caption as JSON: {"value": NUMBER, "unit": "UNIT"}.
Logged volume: {"value": 400, "unit": "mL"}
